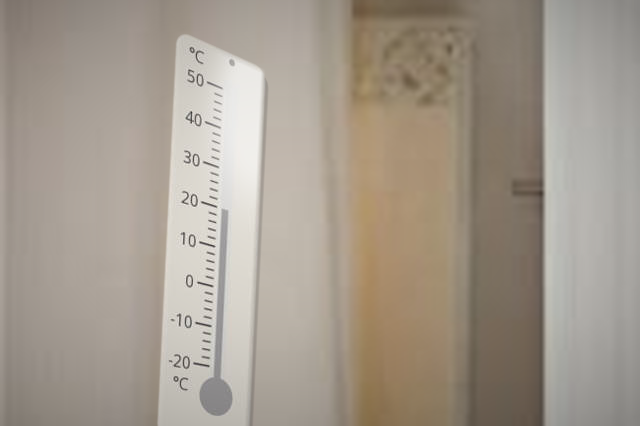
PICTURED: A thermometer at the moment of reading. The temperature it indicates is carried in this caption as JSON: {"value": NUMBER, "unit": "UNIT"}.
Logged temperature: {"value": 20, "unit": "°C"}
